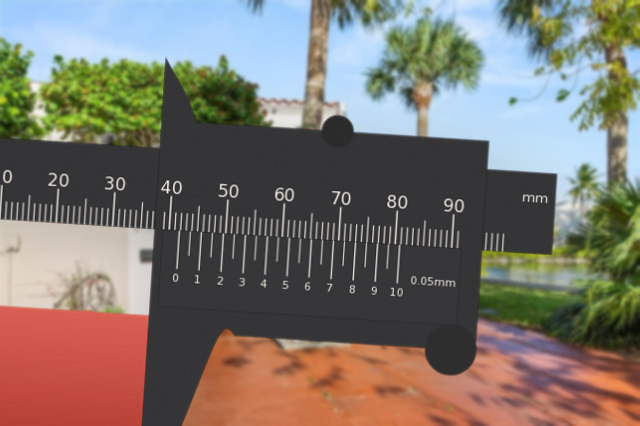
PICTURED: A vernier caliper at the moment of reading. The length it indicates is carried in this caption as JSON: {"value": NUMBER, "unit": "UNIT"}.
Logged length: {"value": 41.8, "unit": "mm"}
